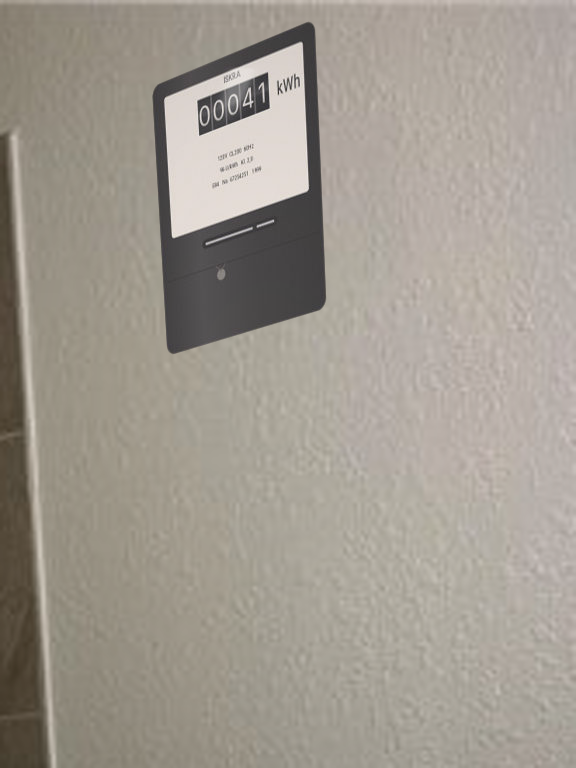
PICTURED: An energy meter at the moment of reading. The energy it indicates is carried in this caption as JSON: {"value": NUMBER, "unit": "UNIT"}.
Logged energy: {"value": 41, "unit": "kWh"}
